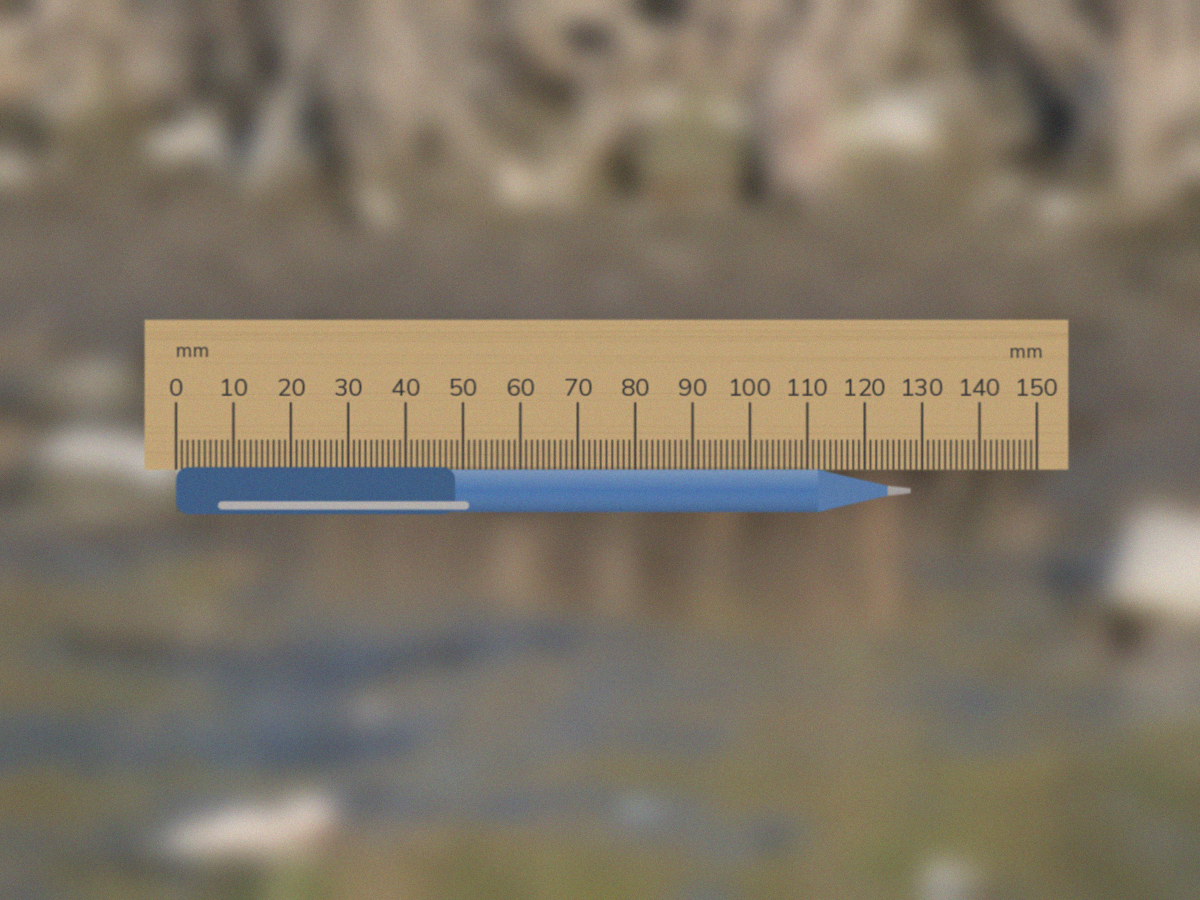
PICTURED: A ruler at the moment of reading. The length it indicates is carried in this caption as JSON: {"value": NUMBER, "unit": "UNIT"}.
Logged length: {"value": 128, "unit": "mm"}
